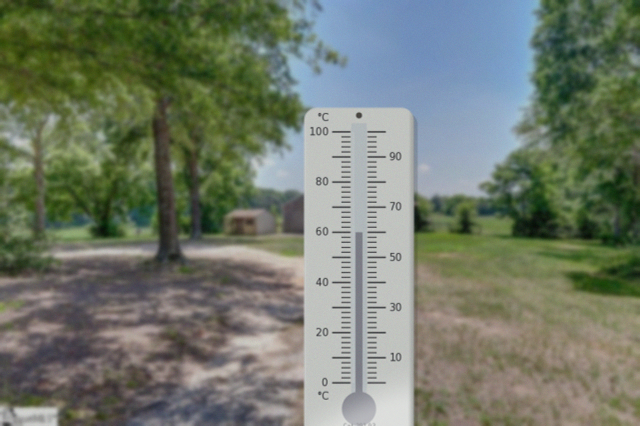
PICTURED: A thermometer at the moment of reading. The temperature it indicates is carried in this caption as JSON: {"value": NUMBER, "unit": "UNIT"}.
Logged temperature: {"value": 60, "unit": "°C"}
